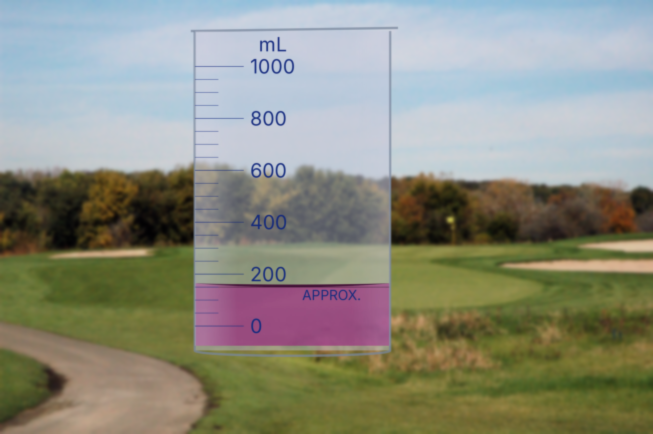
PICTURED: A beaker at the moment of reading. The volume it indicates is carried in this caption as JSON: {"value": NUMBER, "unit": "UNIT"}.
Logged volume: {"value": 150, "unit": "mL"}
